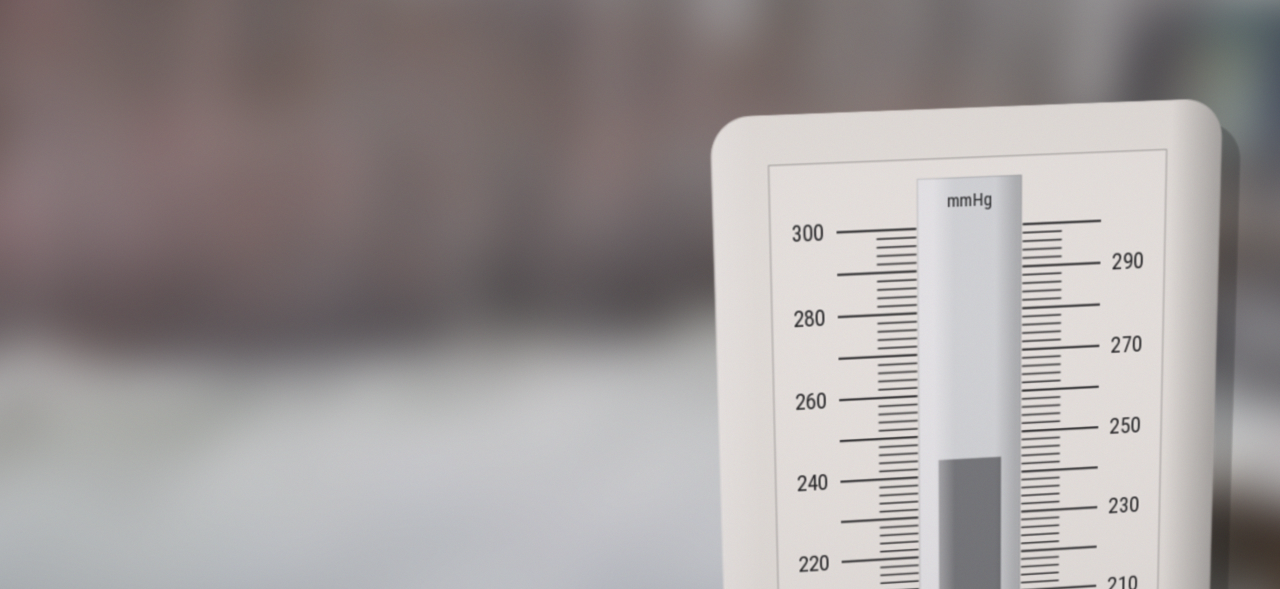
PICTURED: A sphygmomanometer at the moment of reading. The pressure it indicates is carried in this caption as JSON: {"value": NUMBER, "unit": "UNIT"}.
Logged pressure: {"value": 244, "unit": "mmHg"}
